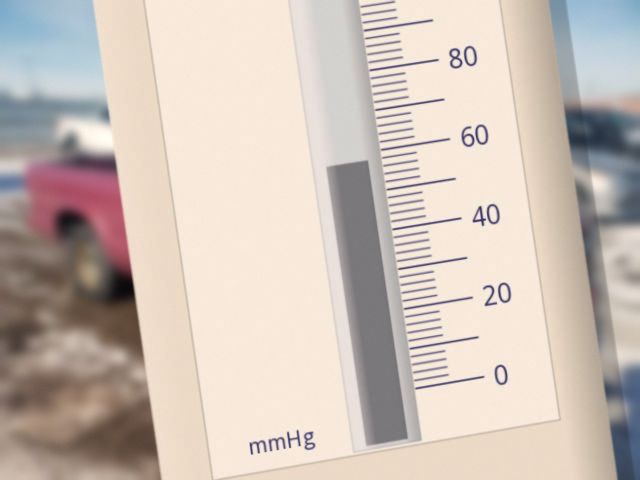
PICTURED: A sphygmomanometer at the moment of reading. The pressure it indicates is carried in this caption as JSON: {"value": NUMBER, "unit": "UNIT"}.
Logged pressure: {"value": 58, "unit": "mmHg"}
